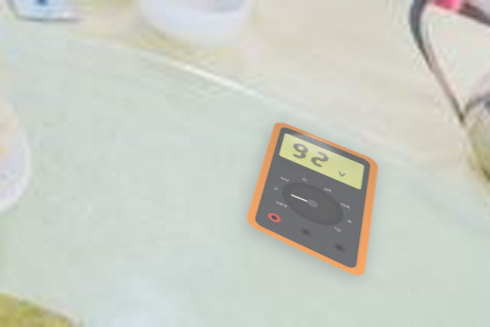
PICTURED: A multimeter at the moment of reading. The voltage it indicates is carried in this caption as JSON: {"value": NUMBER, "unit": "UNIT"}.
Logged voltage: {"value": 92, "unit": "V"}
